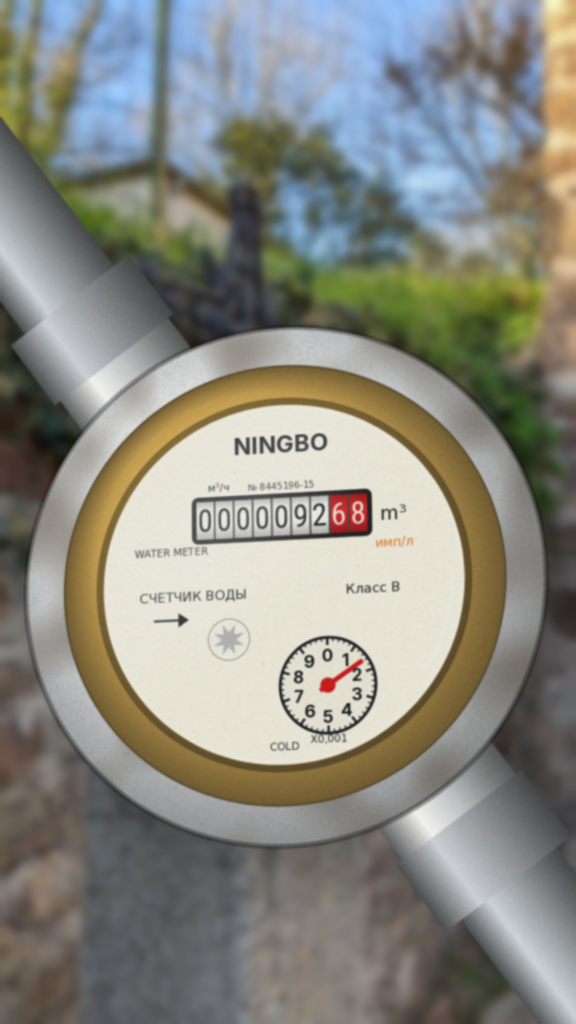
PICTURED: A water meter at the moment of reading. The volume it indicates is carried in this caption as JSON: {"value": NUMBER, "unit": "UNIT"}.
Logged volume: {"value": 92.681, "unit": "m³"}
